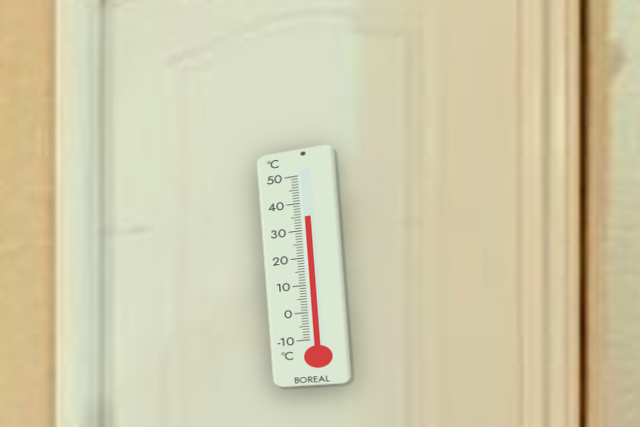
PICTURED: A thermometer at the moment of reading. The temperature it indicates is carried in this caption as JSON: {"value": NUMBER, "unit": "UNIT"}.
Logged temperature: {"value": 35, "unit": "°C"}
